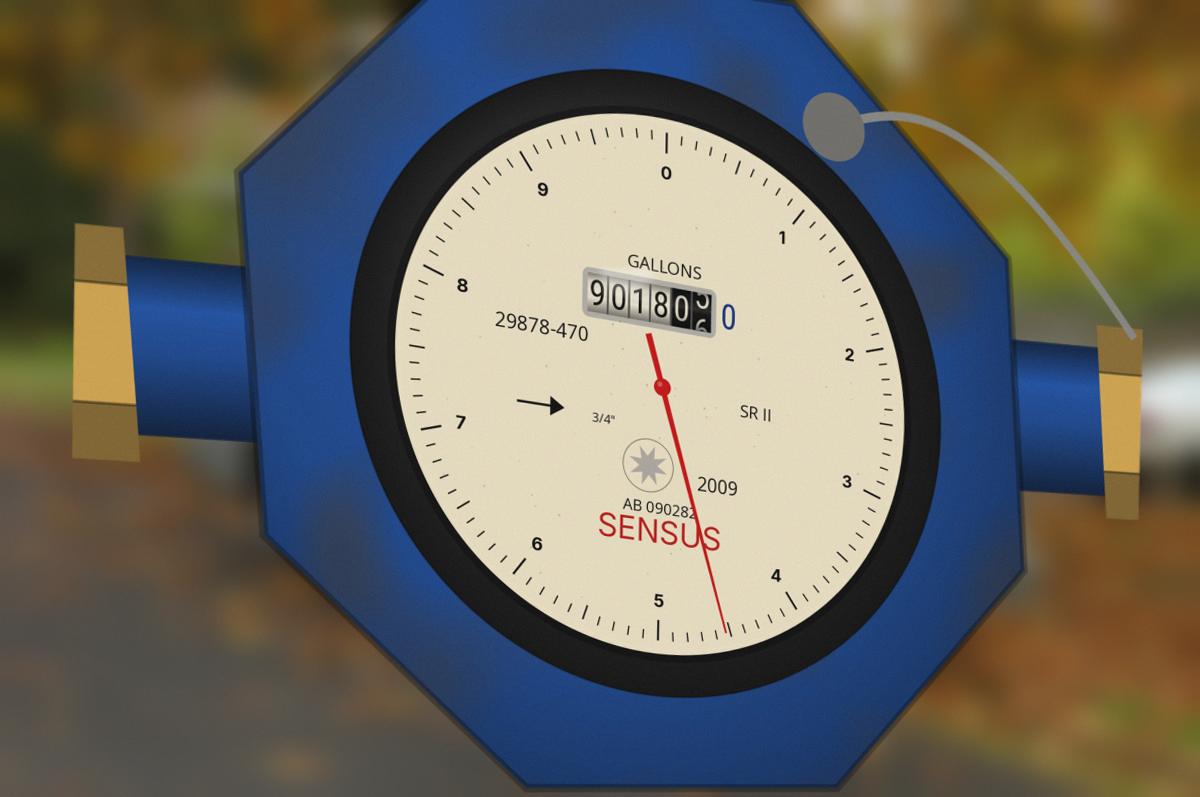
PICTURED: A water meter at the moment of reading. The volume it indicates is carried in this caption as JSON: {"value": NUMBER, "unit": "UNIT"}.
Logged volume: {"value": 9018054.5, "unit": "gal"}
